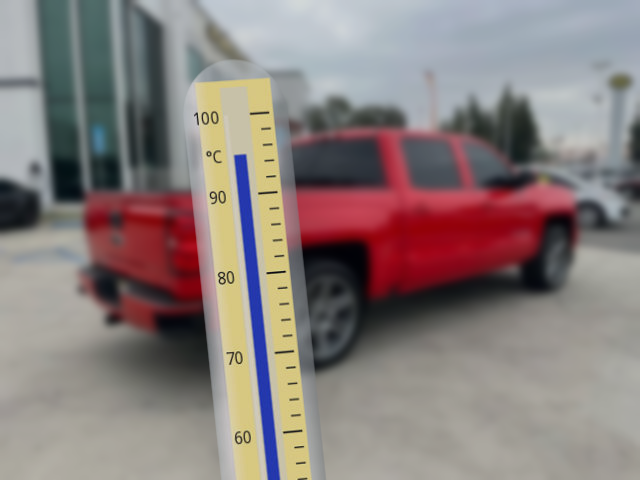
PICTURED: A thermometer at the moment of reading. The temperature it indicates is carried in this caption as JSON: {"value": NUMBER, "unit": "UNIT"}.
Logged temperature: {"value": 95, "unit": "°C"}
